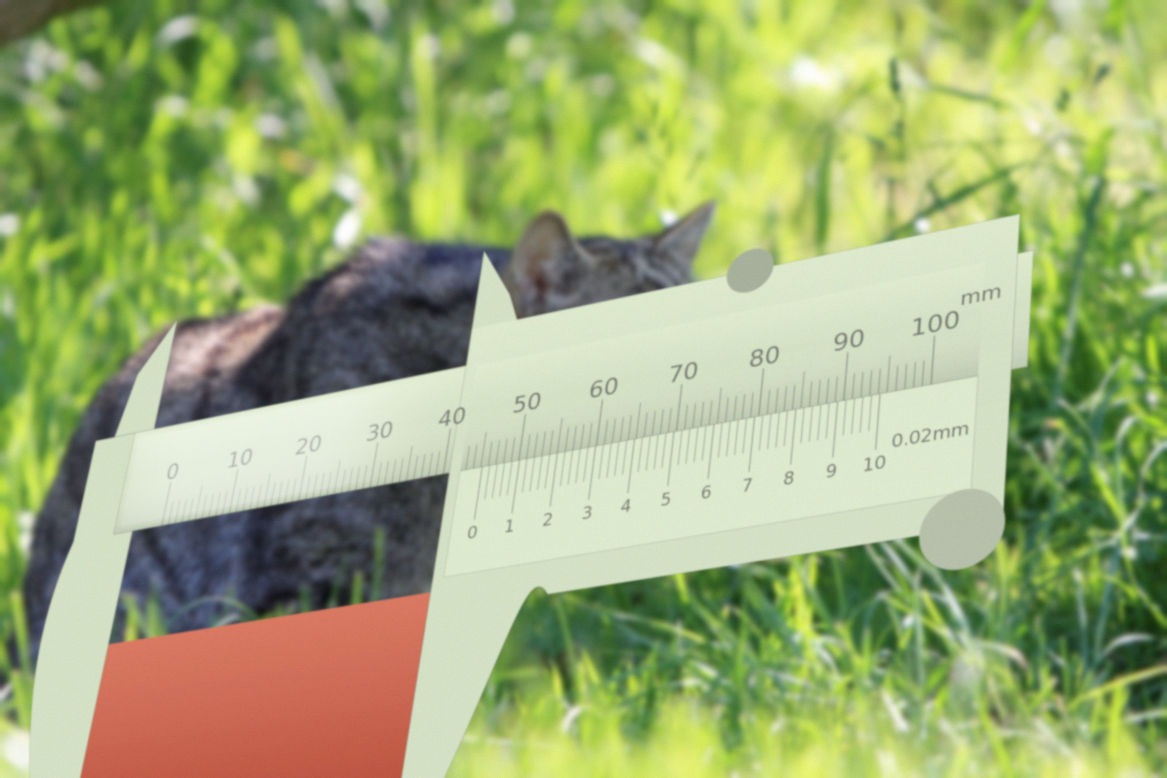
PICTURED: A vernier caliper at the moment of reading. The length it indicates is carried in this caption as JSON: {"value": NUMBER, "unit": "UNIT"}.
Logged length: {"value": 45.2, "unit": "mm"}
